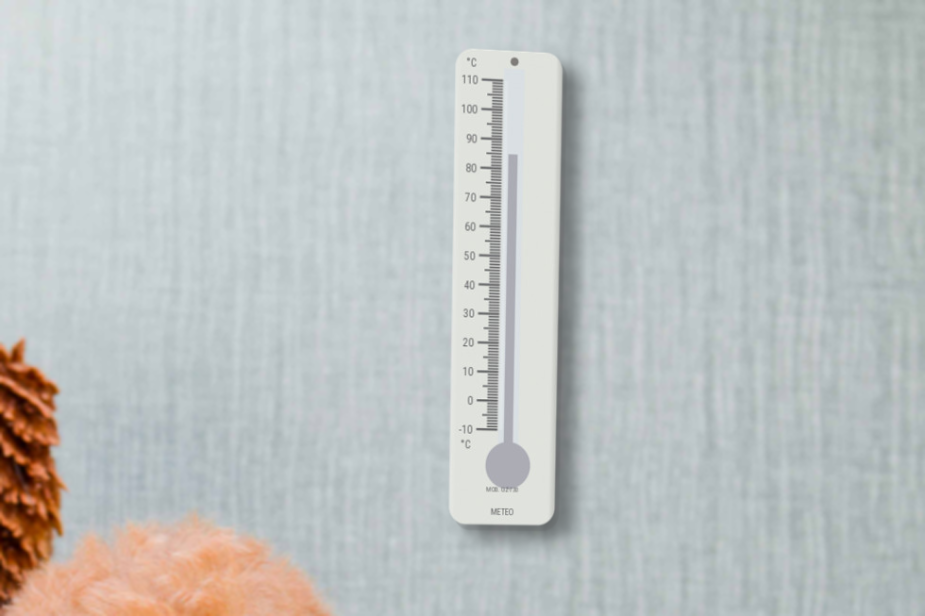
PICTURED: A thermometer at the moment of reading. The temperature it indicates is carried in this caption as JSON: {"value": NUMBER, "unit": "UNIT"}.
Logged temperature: {"value": 85, "unit": "°C"}
